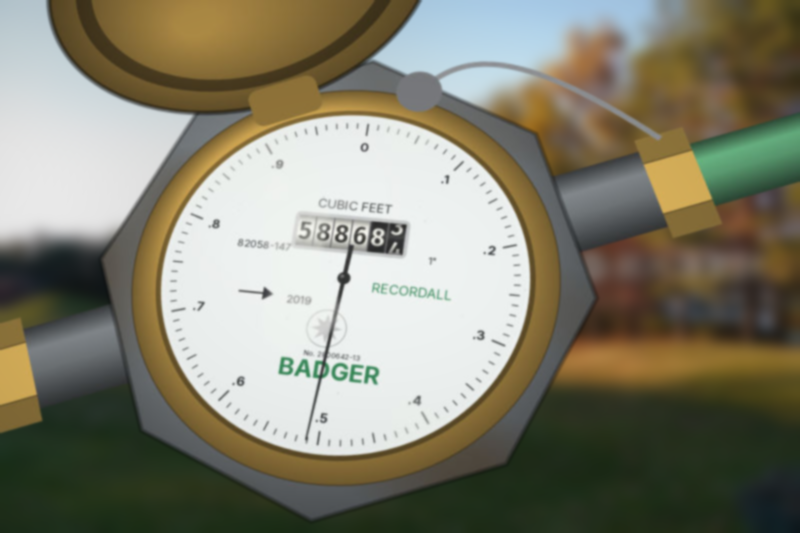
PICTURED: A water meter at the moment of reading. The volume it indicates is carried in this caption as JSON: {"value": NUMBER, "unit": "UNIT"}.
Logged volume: {"value": 588683.51, "unit": "ft³"}
